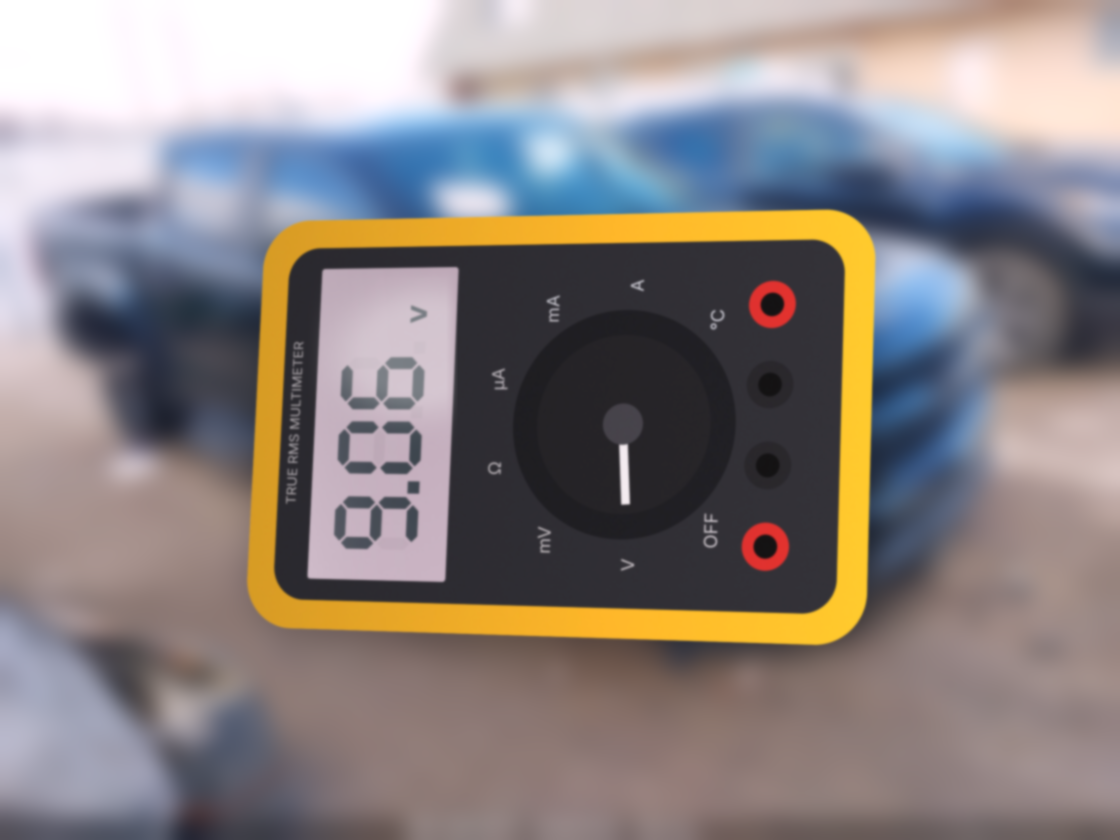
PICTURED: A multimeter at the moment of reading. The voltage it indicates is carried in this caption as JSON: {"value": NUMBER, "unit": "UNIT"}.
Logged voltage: {"value": 9.06, "unit": "V"}
